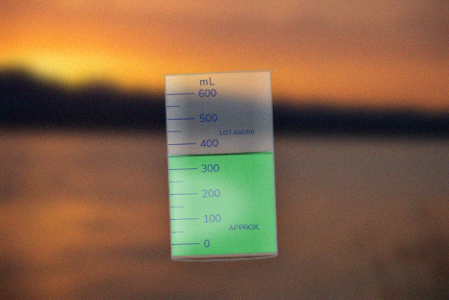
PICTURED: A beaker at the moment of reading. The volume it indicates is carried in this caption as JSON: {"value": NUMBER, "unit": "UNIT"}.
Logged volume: {"value": 350, "unit": "mL"}
